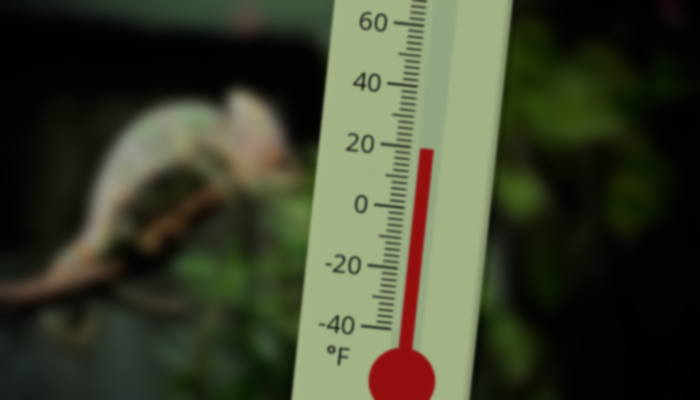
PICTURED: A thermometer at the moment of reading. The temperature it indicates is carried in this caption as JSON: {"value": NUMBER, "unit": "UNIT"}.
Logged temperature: {"value": 20, "unit": "°F"}
